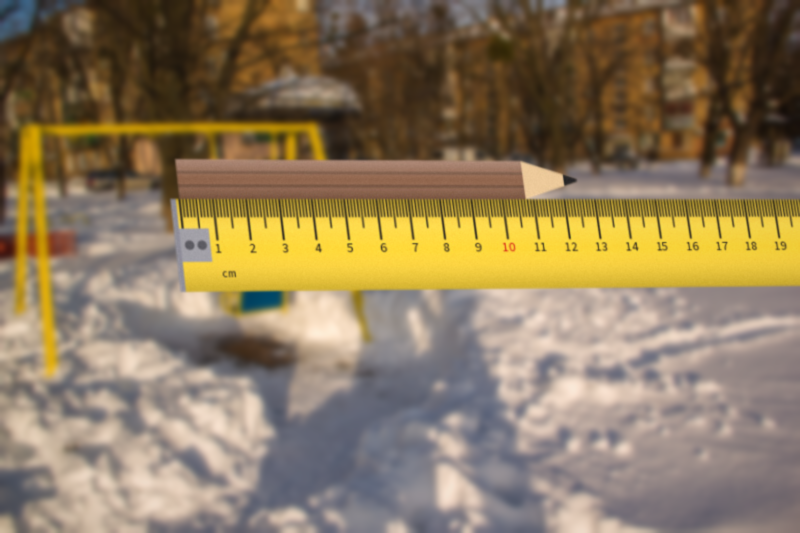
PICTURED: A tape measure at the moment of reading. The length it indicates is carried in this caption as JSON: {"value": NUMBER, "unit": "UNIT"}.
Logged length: {"value": 12.5, "unit": "cm"}
